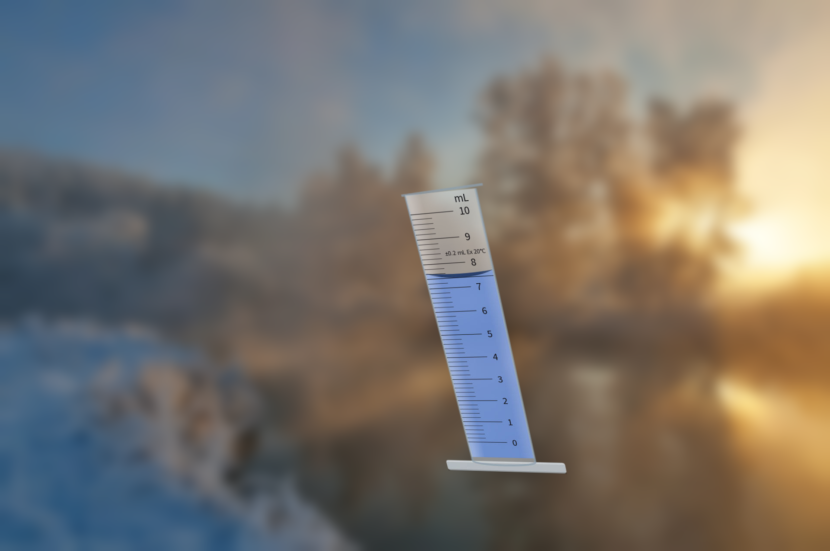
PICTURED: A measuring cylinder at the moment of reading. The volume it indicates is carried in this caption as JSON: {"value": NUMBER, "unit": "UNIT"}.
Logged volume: {"value": 7.4, "unit": "mL"}
